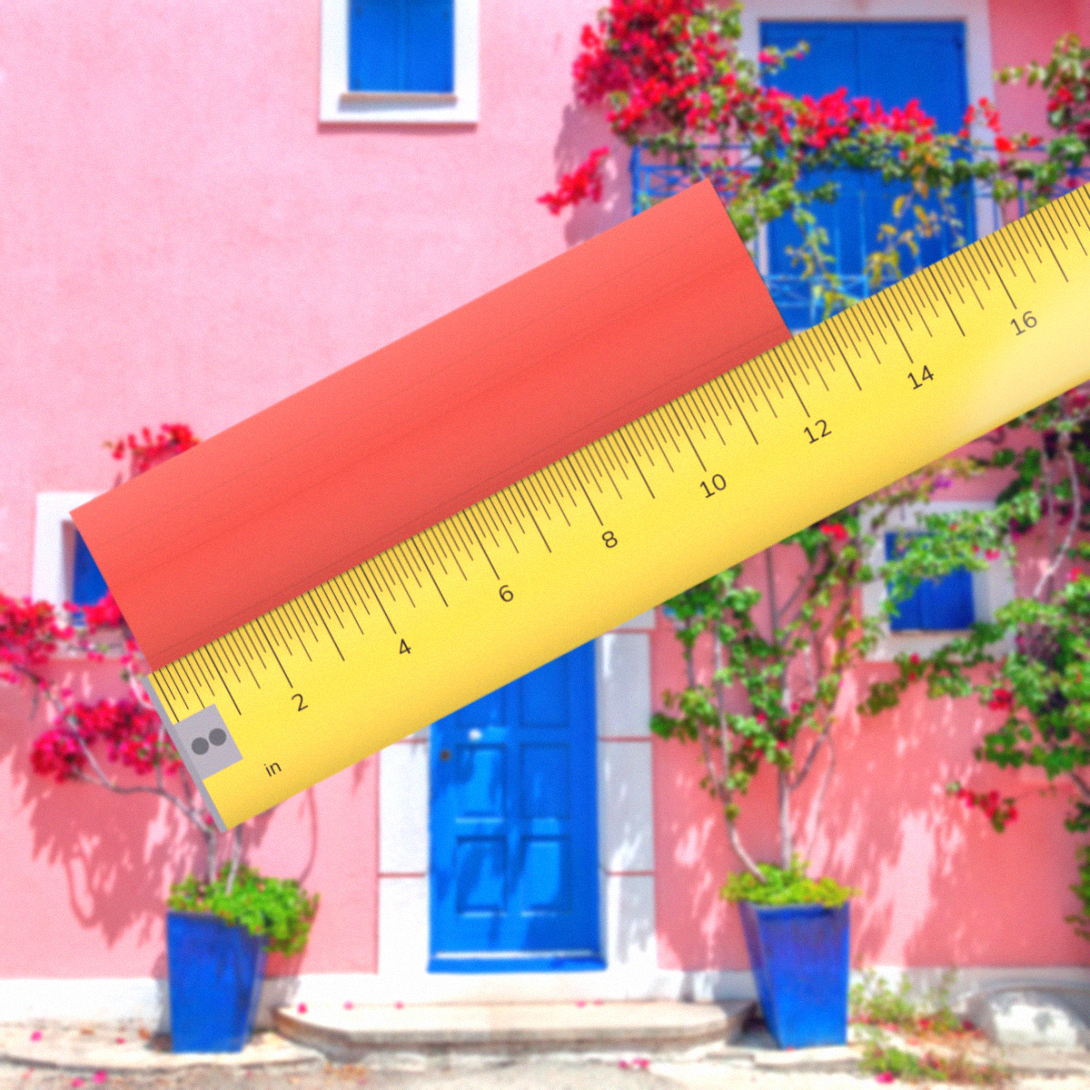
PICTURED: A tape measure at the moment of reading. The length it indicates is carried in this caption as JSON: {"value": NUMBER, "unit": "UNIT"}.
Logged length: {"value": 12.375, "unit": "in"}
